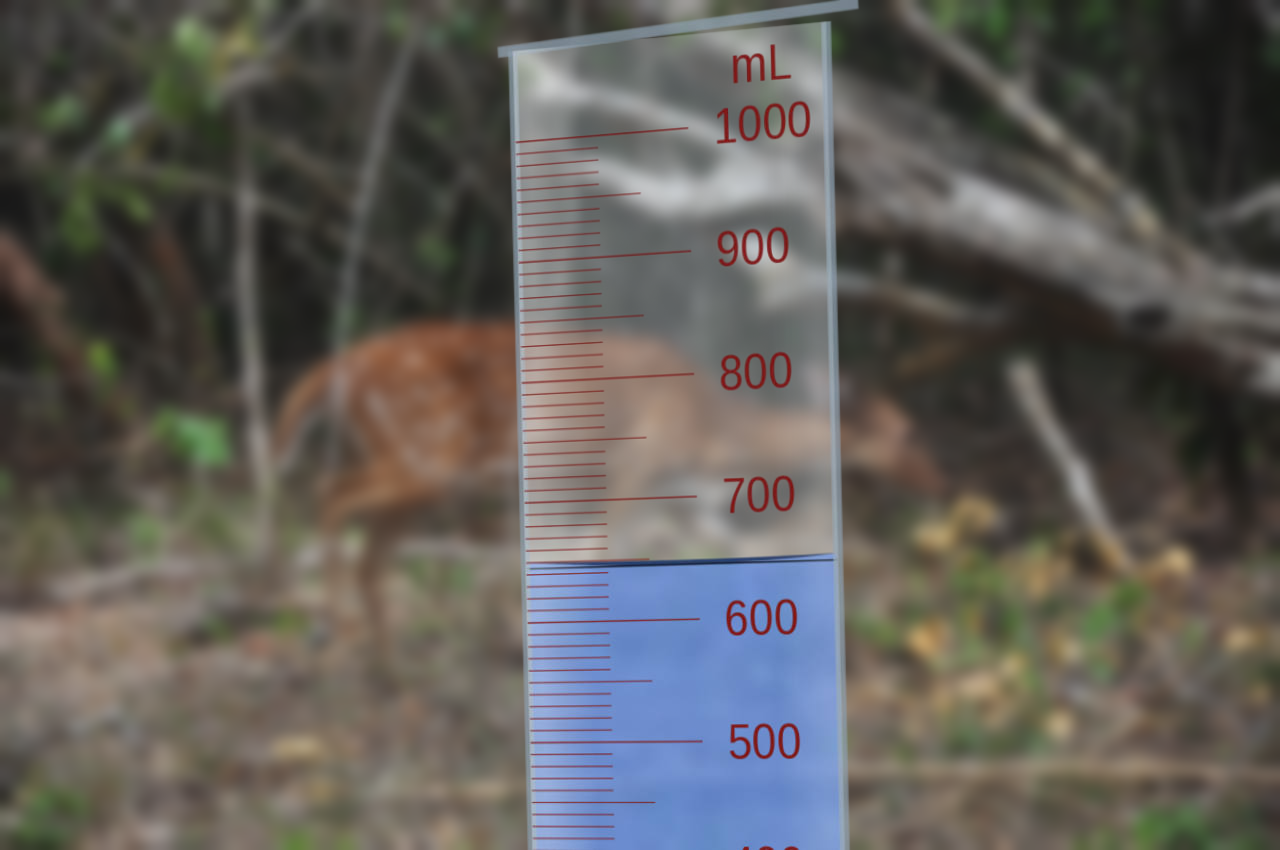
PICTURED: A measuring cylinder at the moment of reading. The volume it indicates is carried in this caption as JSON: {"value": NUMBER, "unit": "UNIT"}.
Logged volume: {"value": 645, "unit": "mL"}
